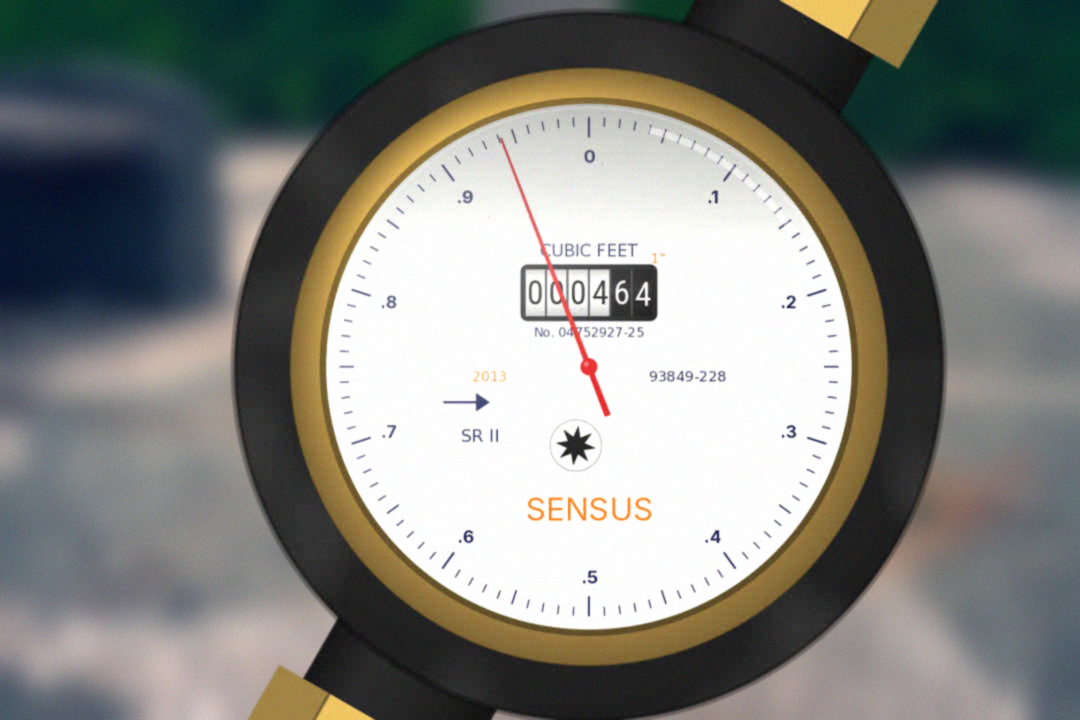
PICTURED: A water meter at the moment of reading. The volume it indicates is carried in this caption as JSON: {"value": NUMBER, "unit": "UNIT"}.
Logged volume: {"value": 463.94, "unit": "ft³"}
